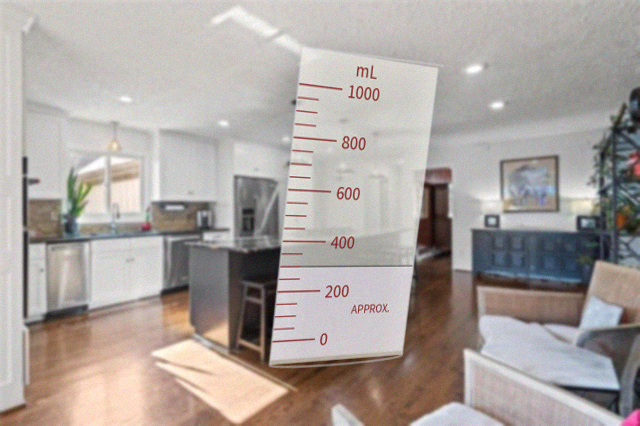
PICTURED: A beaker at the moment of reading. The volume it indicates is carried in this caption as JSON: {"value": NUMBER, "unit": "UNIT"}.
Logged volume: {"value": 300, "unit": "mL"}
